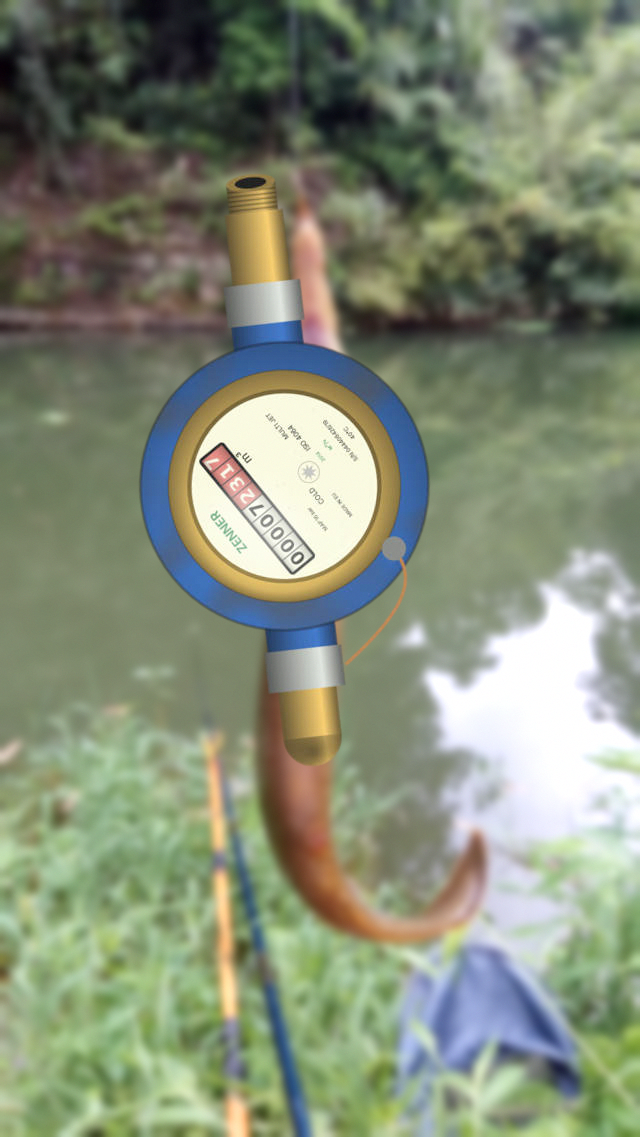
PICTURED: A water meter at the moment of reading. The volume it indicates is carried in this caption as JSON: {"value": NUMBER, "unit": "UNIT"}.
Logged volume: {"value": 7.2317, "unit": "m³"}
